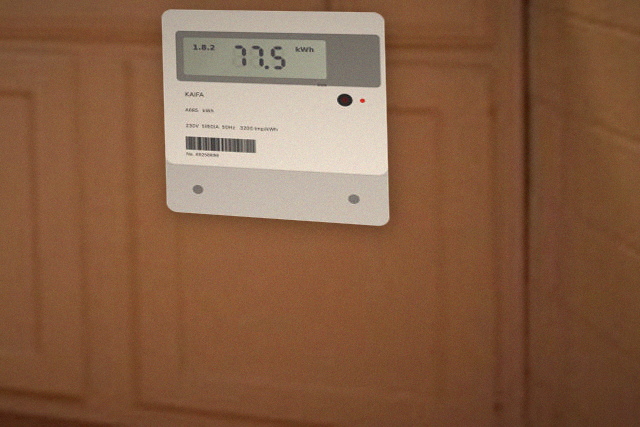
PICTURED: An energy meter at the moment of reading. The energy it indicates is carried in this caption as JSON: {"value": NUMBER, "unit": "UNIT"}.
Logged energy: {"value": 77.5, "unit": "kWh"}
